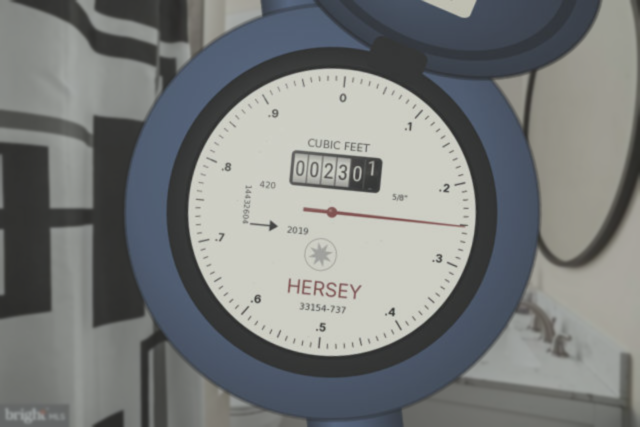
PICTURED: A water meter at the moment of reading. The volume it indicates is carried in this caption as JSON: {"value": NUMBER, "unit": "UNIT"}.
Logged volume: {"value": 2301.25, "unit": "ft³"}
